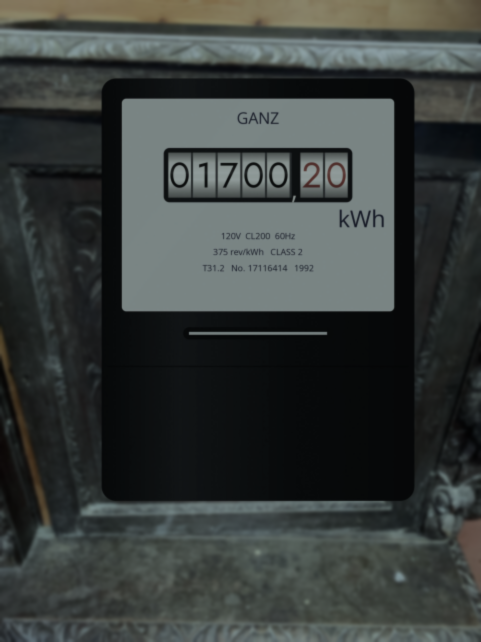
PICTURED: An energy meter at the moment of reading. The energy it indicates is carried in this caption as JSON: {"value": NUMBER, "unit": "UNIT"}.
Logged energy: {"value": 1700.20, "unit": "kWh"}
